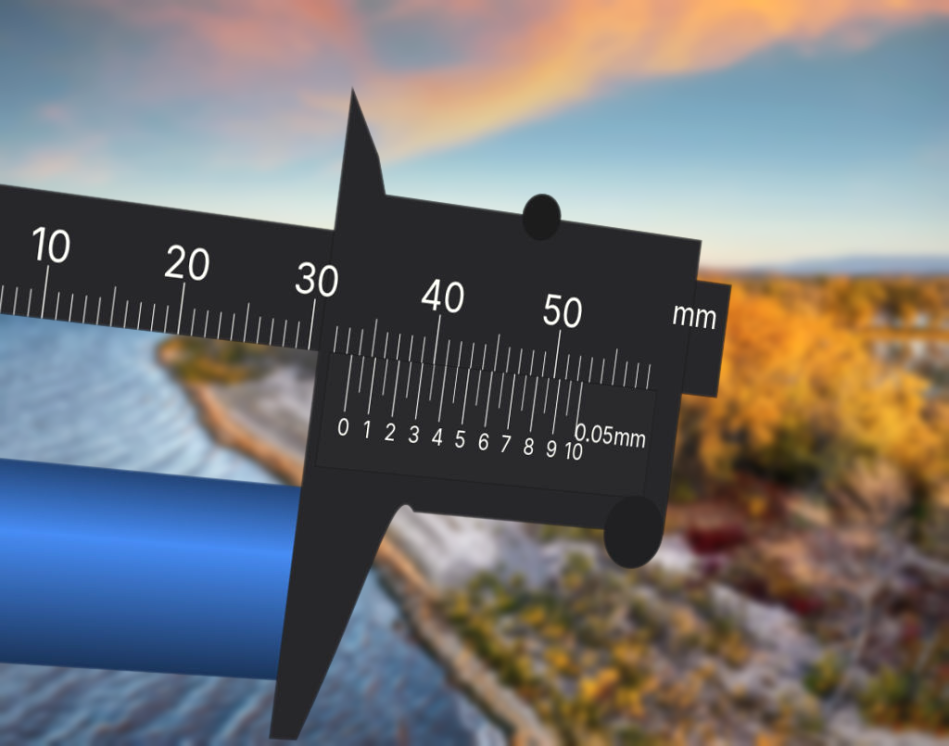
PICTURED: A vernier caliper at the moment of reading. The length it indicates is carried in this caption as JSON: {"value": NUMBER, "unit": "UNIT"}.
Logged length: {"value": 33.4, "unit": "mm"}
